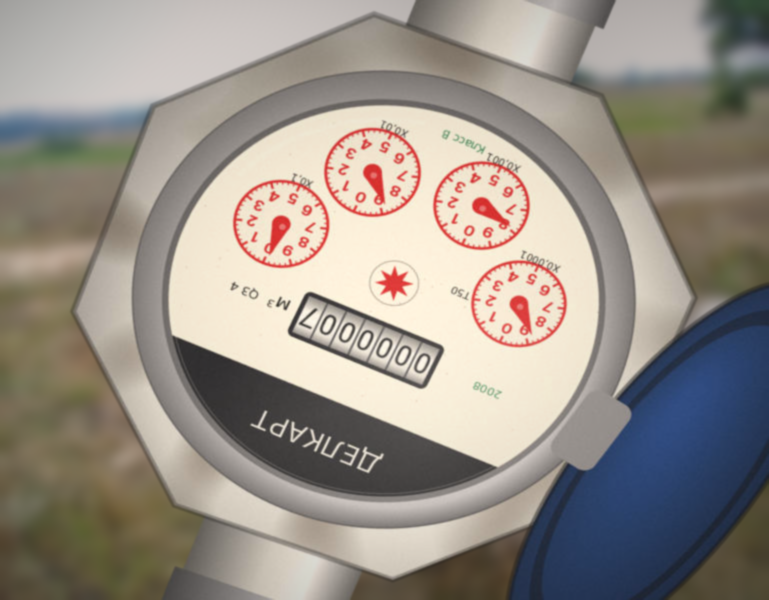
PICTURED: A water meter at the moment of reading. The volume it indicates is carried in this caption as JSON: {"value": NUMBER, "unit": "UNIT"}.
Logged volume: {"value": 6.9878, "unit": "m³"}
